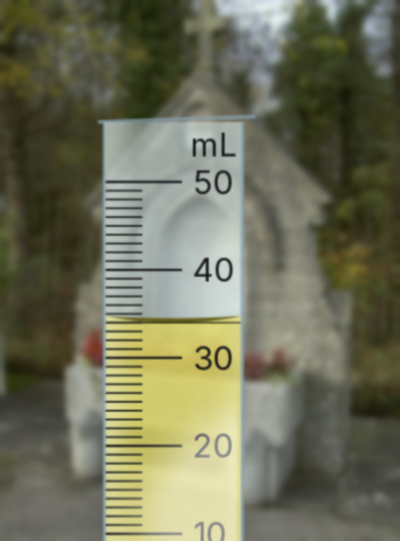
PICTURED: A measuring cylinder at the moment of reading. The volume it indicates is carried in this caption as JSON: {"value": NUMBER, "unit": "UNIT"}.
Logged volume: {"value": 34, "unit": "mL"}
